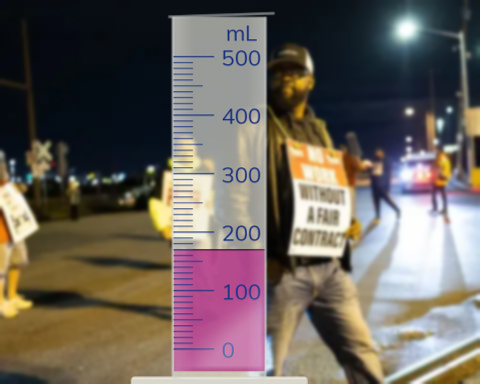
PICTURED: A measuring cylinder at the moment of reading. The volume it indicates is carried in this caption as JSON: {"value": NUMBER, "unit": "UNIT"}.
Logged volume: {"value": 170, "unit": "mL"}
